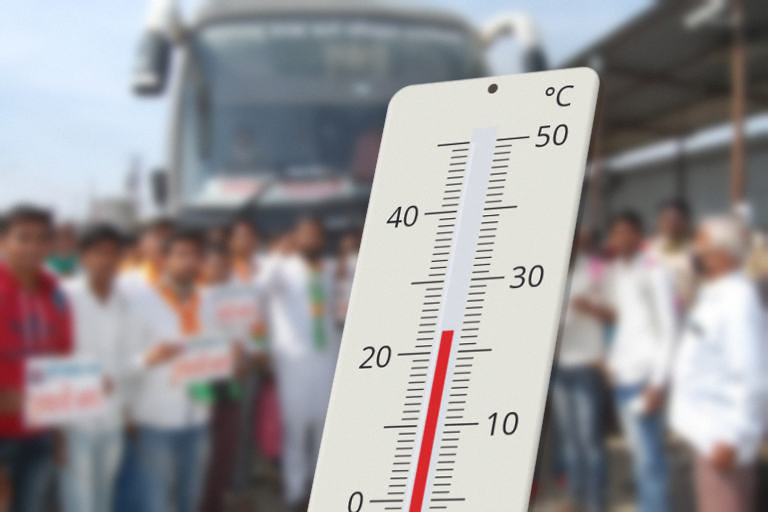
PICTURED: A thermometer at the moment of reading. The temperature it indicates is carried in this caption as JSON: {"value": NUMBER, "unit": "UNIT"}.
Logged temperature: {"value": 23, "unit": "°C"}
